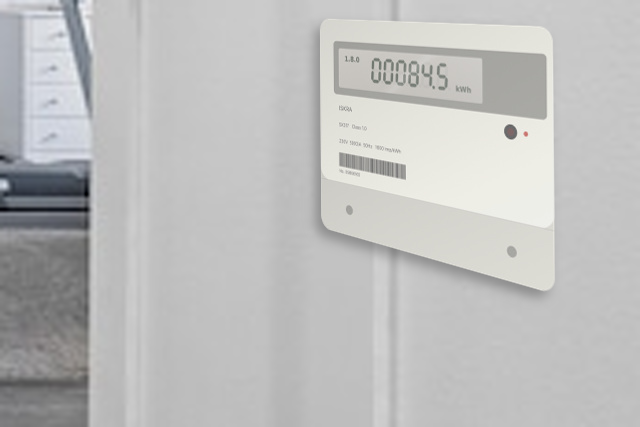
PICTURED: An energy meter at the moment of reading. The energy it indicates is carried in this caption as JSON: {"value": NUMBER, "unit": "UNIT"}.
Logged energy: {"value": 84.5, "unit": "kWh"}
